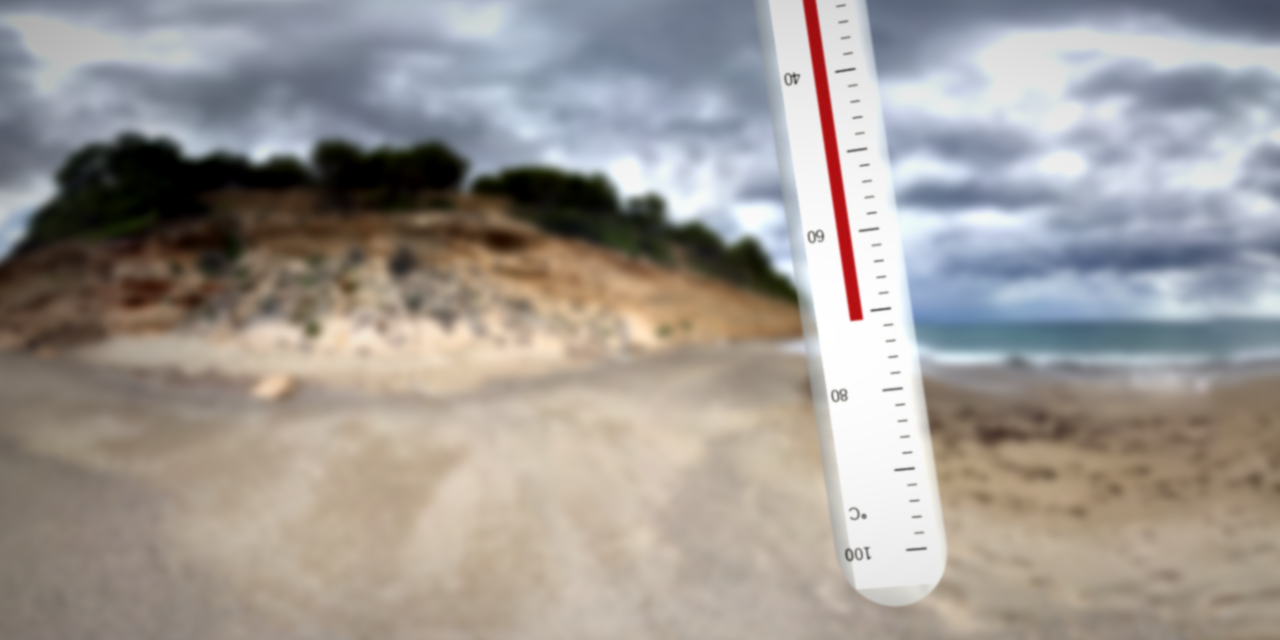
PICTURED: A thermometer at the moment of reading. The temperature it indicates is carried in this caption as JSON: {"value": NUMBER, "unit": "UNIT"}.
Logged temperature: {"value": 71, "unit": "°C"}
